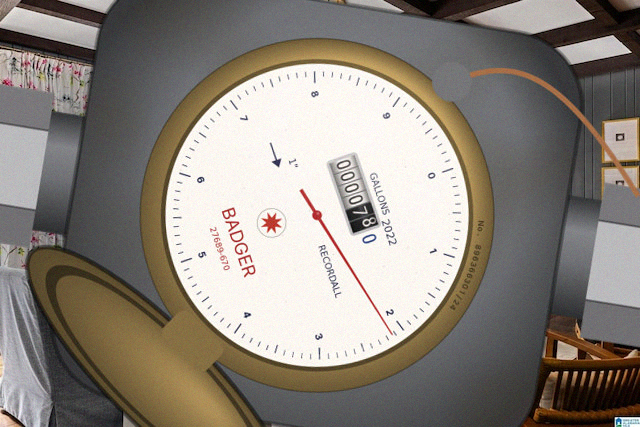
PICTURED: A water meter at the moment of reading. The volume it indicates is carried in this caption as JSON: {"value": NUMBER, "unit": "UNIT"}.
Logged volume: {"value": 782.1, "unit": "gal"}
